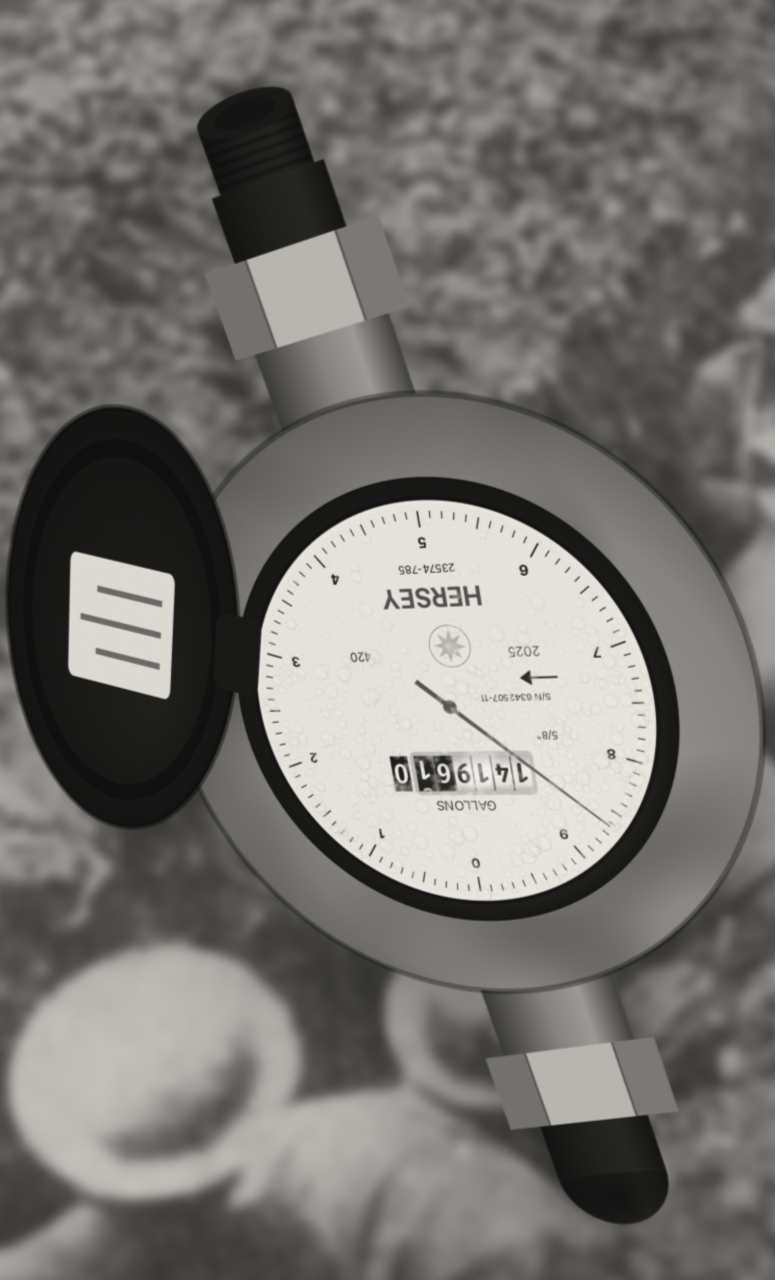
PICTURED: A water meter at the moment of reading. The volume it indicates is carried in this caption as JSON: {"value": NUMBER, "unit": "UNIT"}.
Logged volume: {"value": 1419608.6, "unit": "gal"}
